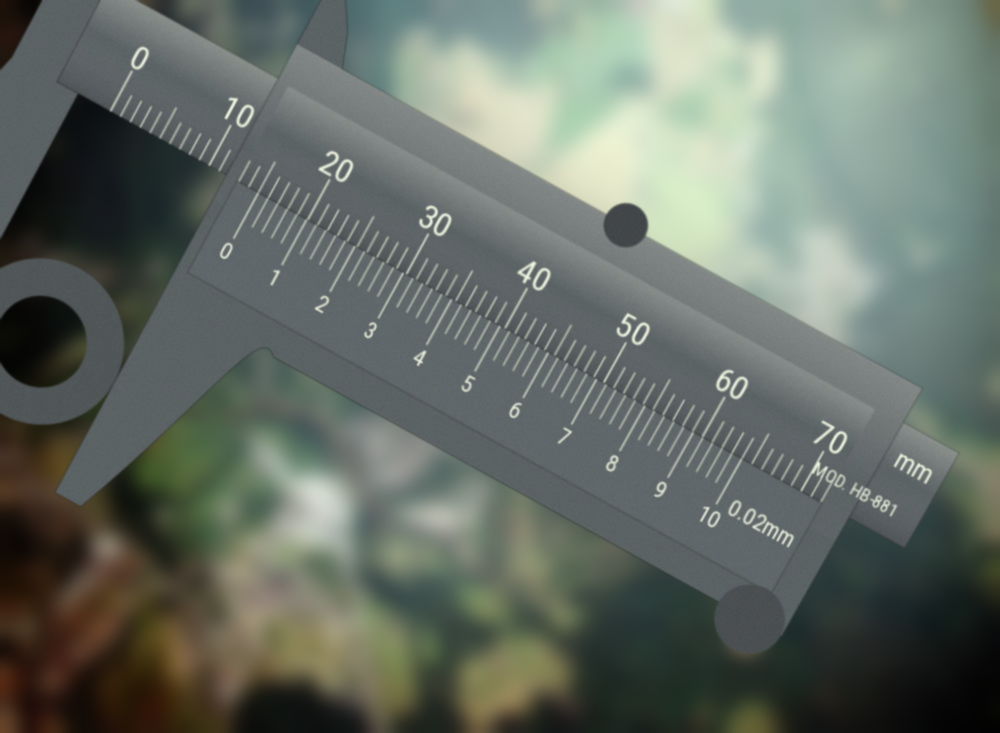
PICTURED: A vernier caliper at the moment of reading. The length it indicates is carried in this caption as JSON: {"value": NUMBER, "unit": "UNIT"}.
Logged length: {"value": 15.0, "unit": "mm"}
